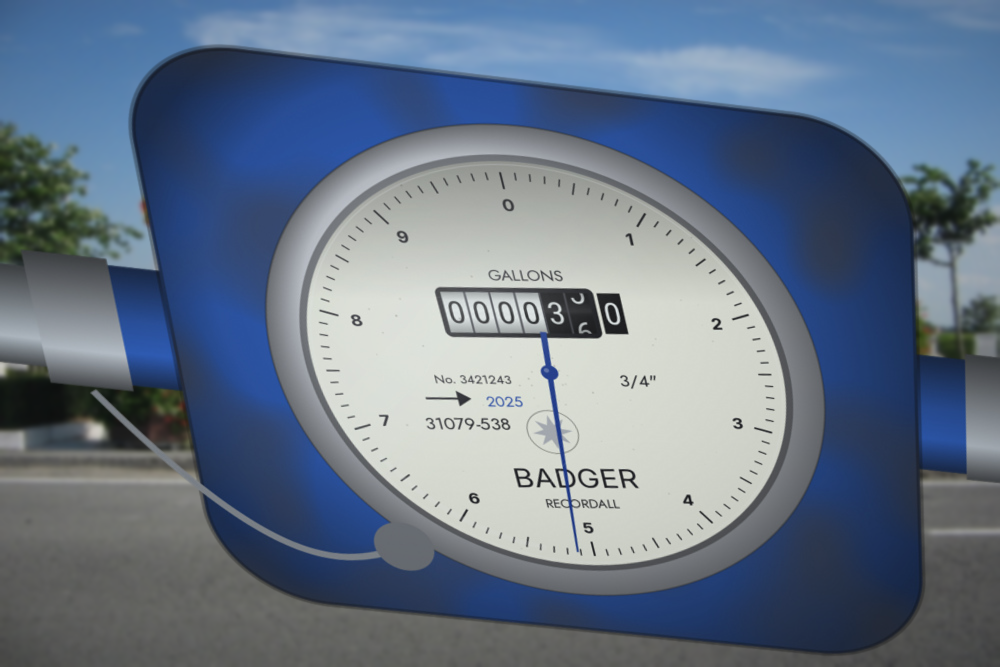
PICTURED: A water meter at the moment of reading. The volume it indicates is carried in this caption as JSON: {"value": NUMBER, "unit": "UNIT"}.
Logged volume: {"value": 355.1, "unit": "gal"}
